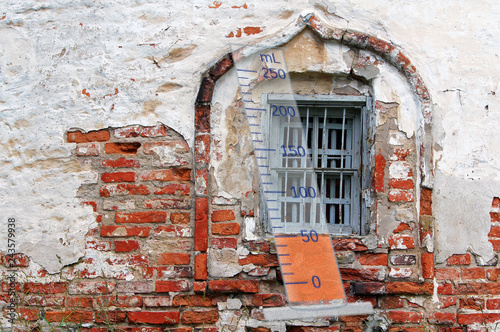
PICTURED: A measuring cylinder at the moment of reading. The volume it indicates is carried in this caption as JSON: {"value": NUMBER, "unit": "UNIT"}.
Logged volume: {"value": 50, "unit": "mL"}
